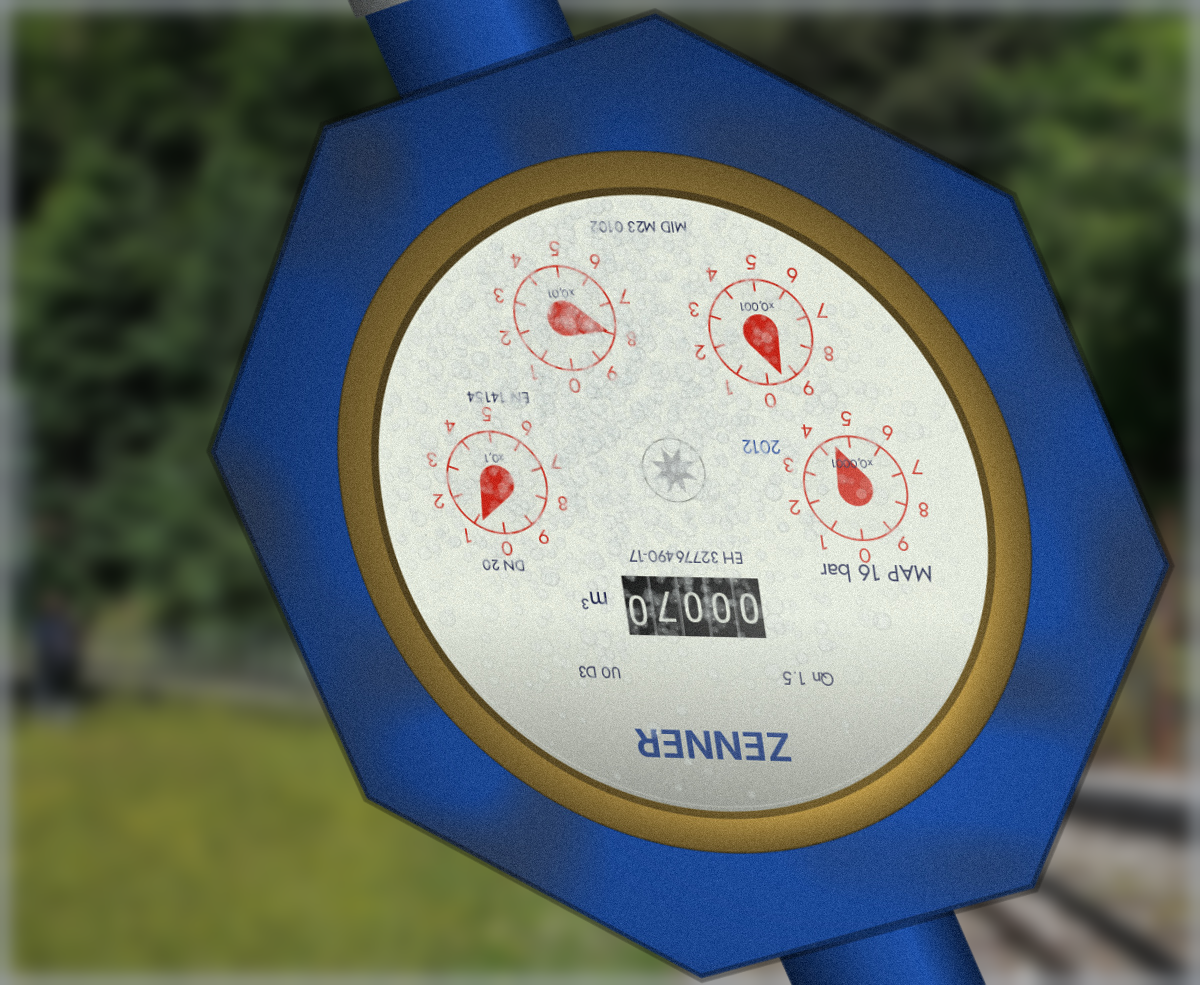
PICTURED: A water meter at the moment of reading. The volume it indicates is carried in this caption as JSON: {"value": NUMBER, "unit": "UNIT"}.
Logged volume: {"value": 70.0794, "unit": "m³"}
